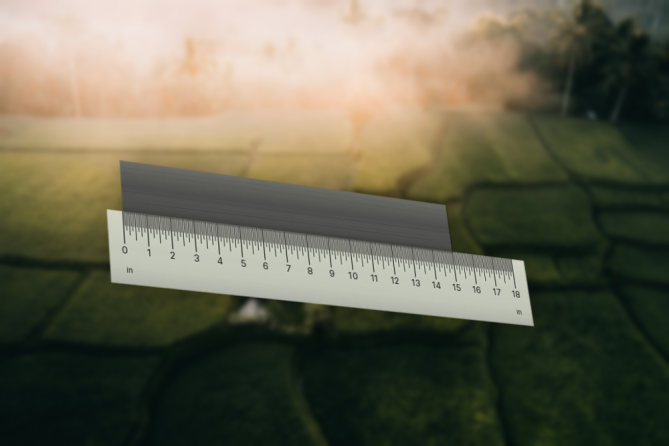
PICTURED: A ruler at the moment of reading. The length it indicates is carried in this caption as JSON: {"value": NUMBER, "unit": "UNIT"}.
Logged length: {"value": 15, "unit": "in"}
